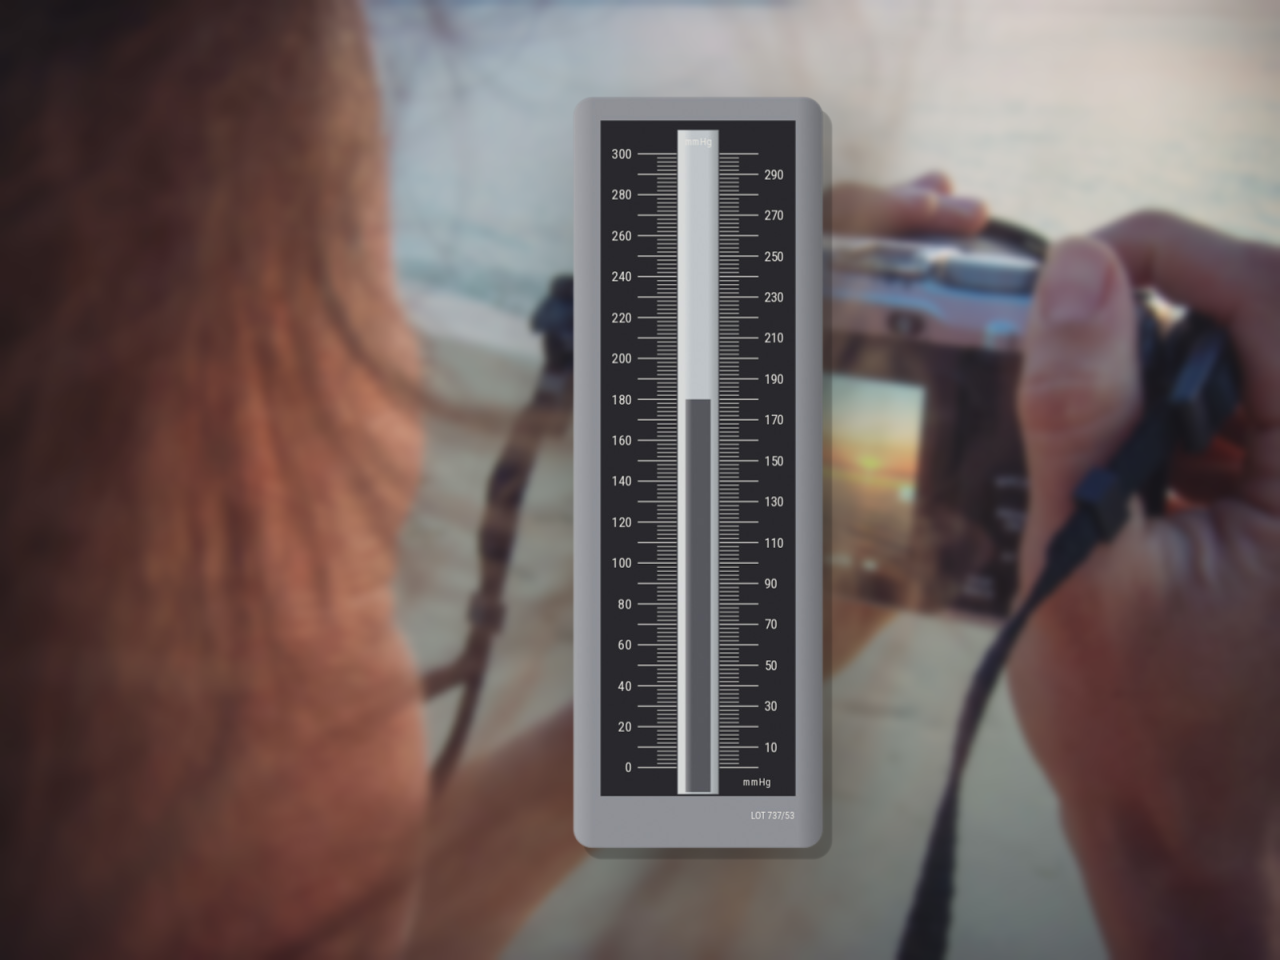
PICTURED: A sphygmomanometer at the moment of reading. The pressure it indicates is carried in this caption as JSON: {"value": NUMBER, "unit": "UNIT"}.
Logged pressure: {"value": 180, "unit": "mmHg"}
